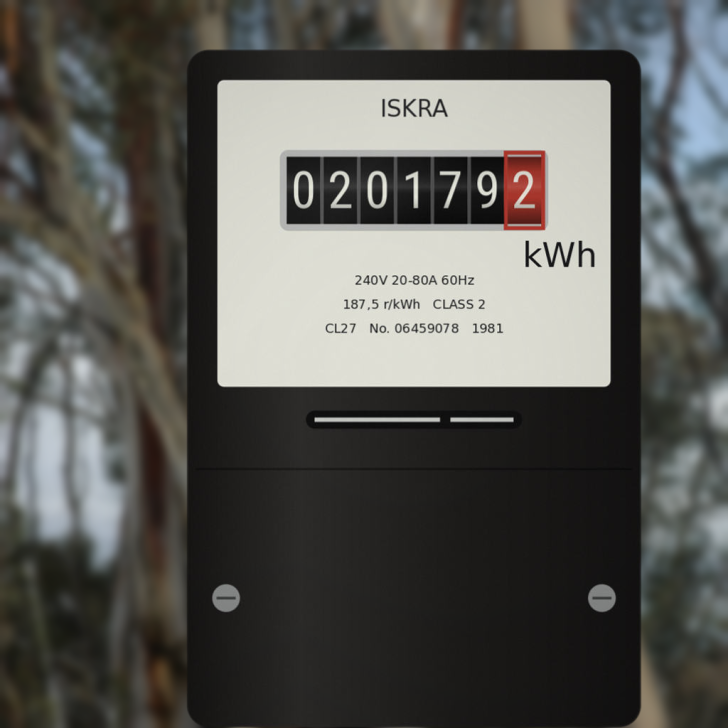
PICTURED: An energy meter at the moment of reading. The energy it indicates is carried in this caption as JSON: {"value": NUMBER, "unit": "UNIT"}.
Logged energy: {"value": 20179.2, "unit": "kWh"}
